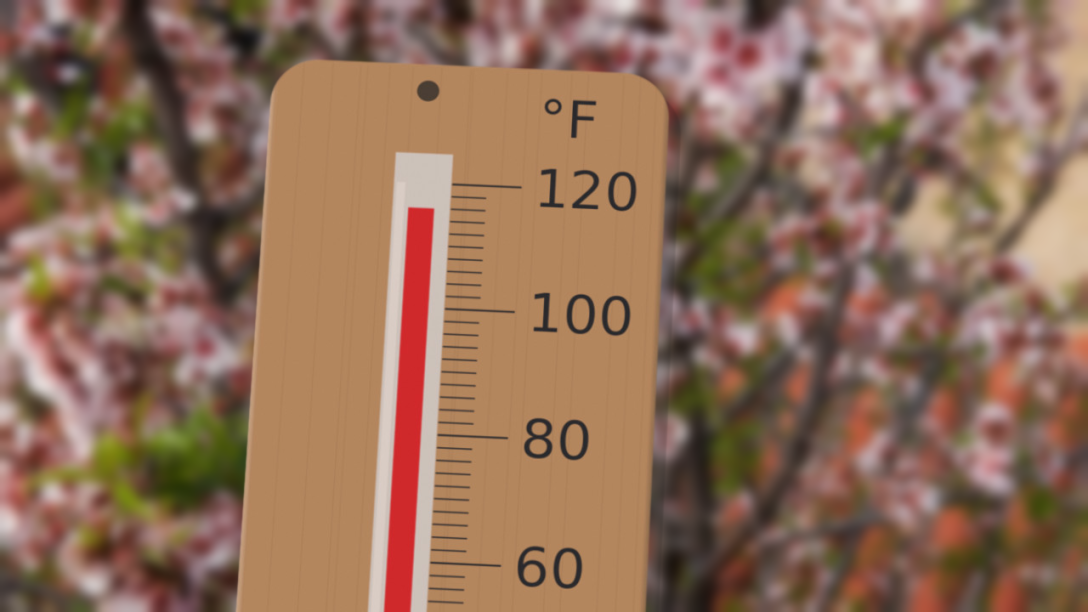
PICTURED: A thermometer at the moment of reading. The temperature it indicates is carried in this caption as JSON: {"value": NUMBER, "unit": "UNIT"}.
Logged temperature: {"value": 116, "unit": "°F"}
